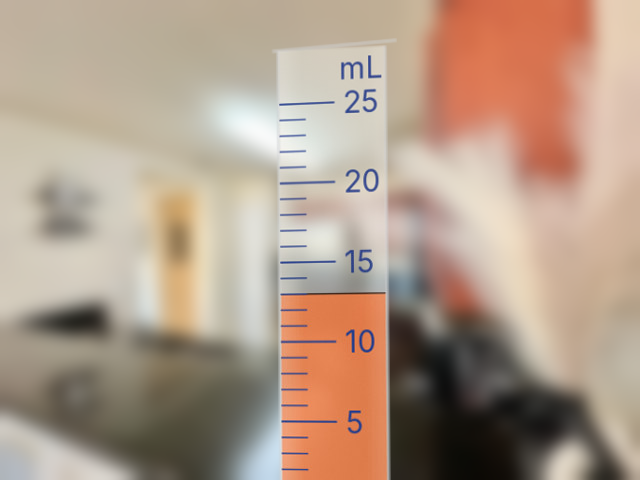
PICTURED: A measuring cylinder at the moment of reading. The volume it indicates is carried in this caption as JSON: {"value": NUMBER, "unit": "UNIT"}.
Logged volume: {"value": 13, "unit": "mL"}
